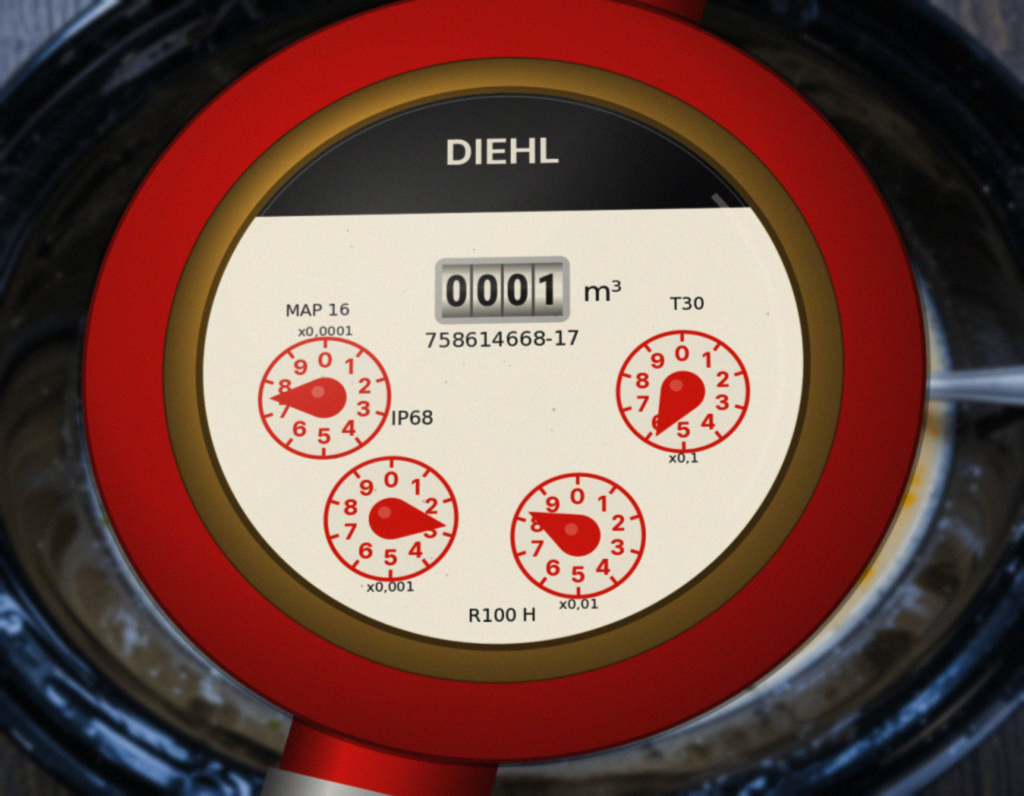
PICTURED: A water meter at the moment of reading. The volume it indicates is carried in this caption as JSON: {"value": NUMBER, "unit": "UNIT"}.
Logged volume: {"value": 1.5827, "unit": "m³"}
